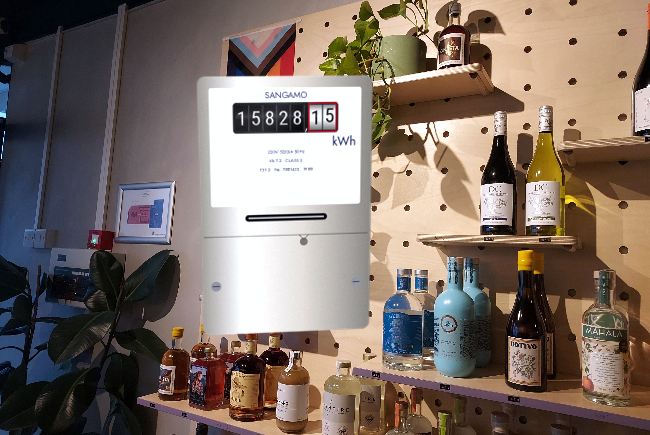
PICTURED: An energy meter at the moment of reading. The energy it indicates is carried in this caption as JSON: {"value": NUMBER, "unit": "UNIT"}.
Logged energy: {"value": 15828.15, "unit": "kWh"}
